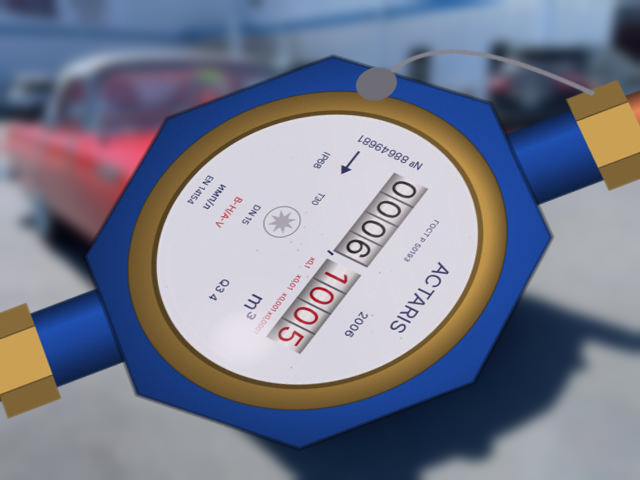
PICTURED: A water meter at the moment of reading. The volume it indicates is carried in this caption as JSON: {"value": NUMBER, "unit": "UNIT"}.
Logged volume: {"value": 6.1005, "unit": "m³"}
